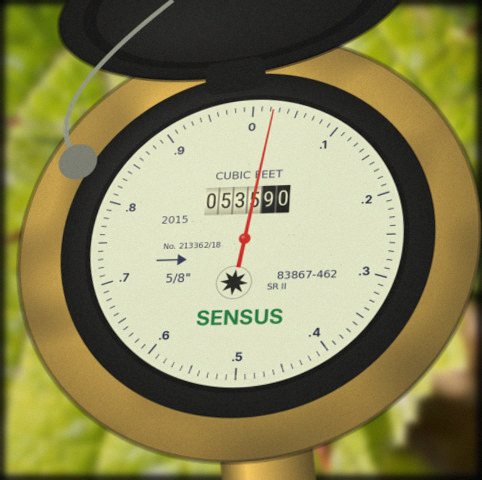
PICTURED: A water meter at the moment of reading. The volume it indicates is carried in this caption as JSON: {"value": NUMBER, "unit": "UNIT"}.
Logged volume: {"value": 53590.02, "unit": "ft³"}
